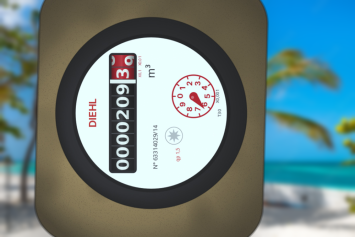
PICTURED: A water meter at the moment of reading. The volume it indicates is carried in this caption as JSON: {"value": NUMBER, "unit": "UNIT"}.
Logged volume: {"value": 209.386, "unit": "m³"}
